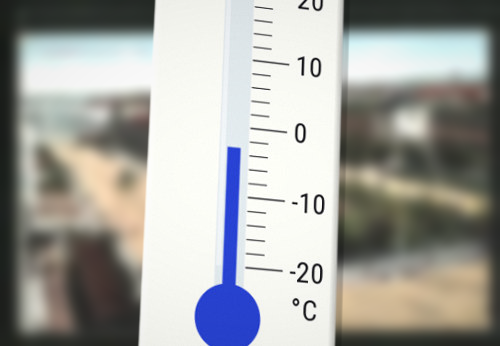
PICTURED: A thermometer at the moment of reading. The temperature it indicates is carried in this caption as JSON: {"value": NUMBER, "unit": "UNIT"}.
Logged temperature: {"value": -3, "unit": "°C"}
